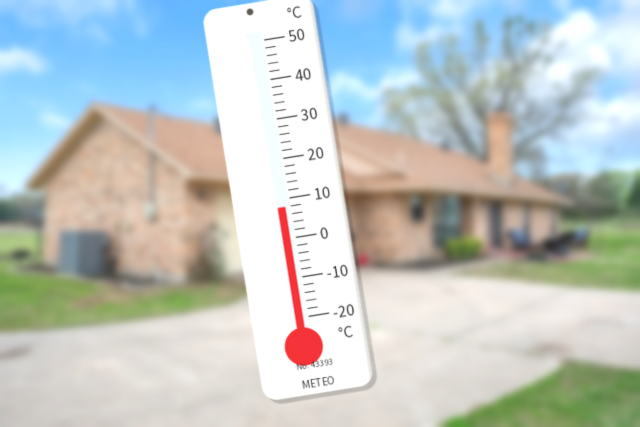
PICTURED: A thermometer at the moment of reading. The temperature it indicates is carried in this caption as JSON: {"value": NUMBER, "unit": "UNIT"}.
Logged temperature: {"value": 8, "unit": "°C"}
